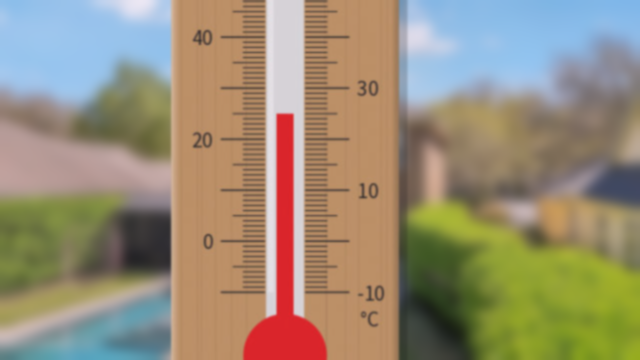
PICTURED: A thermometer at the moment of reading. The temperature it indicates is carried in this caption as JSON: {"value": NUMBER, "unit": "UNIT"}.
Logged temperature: {"value": 25, "unit": "°C"}
